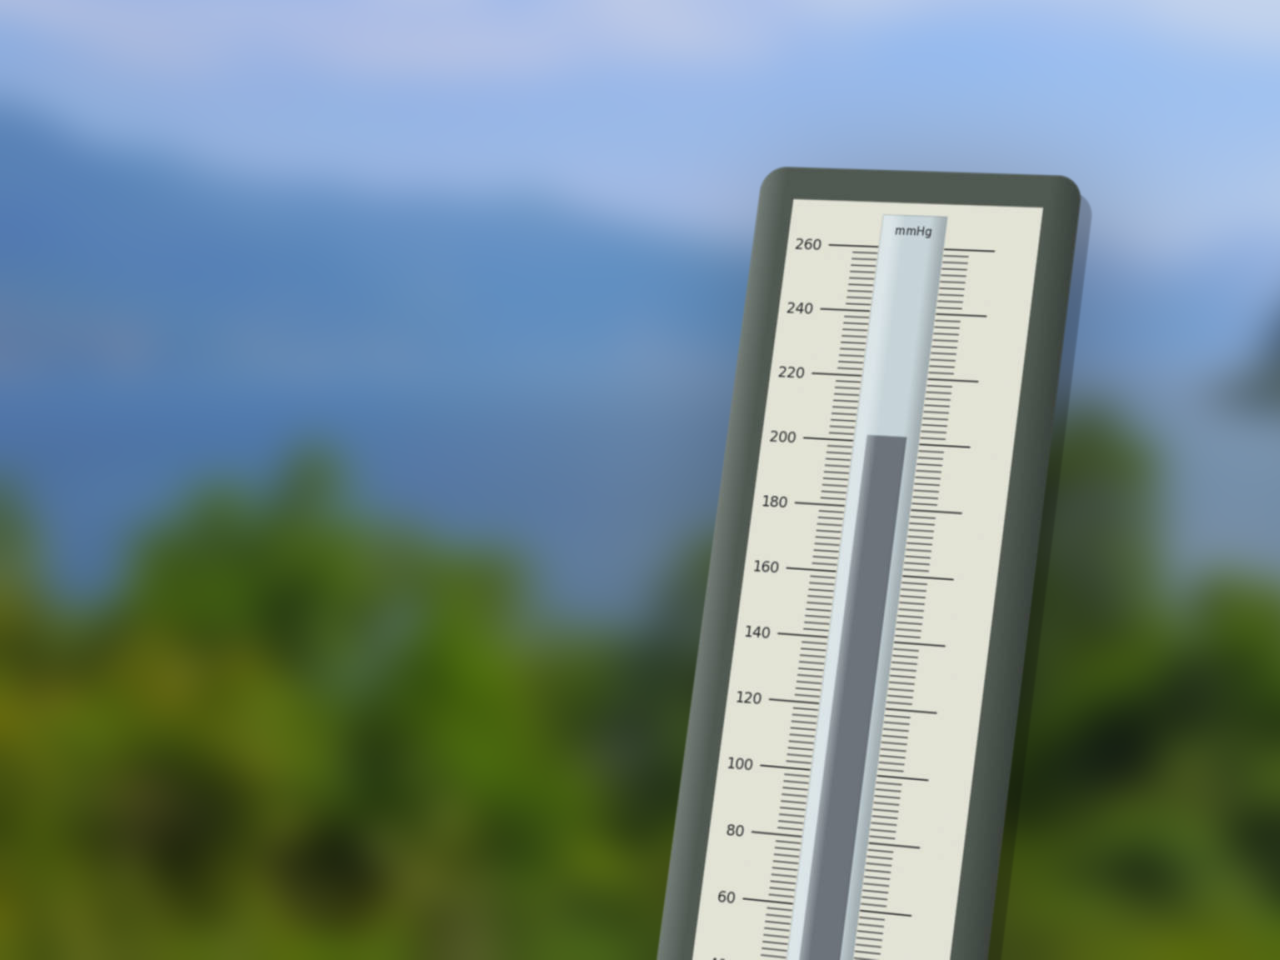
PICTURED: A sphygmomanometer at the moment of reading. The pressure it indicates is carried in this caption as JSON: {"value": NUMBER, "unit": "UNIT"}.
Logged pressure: {"value": 202, "unit": "mmHg"}
